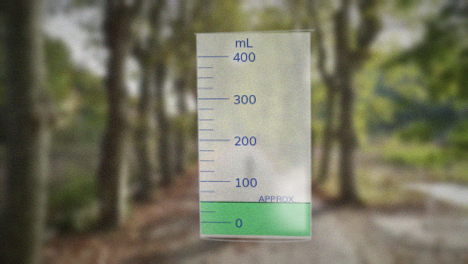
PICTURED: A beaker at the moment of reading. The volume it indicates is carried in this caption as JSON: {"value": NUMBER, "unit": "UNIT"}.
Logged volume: {"value": 50, "unit": "mL"}
